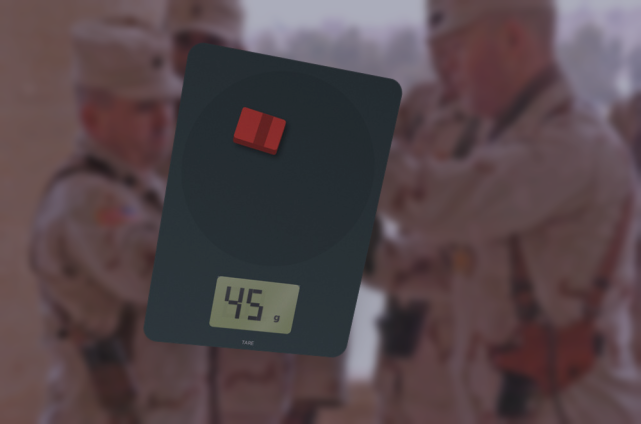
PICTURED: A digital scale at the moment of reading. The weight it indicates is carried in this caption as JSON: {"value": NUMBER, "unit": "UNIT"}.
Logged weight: {"value": 45, "unit": "g"}
